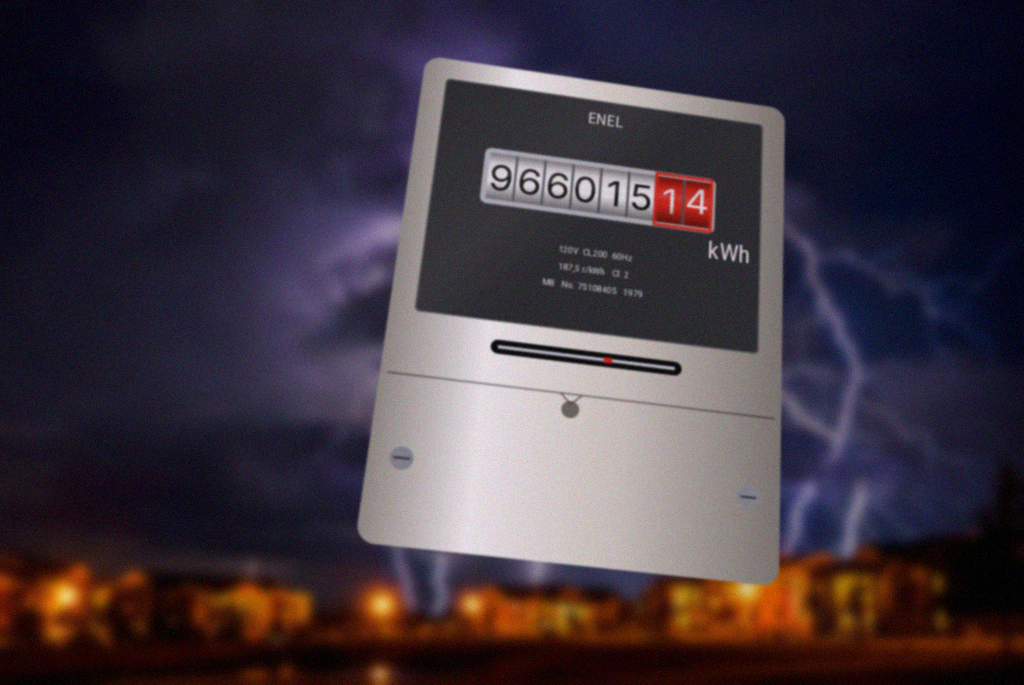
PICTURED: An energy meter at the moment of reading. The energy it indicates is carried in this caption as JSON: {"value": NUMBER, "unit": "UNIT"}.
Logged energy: {"value": 966015.14, "unit": "kWh"}
